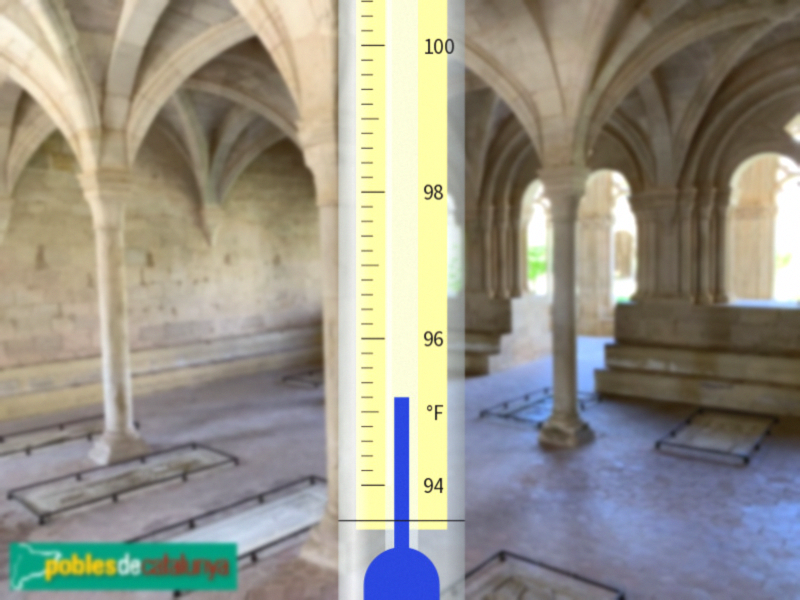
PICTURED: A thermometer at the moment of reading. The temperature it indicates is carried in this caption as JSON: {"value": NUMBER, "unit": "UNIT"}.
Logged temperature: {"value": 95.2, "unit": "°F"}
